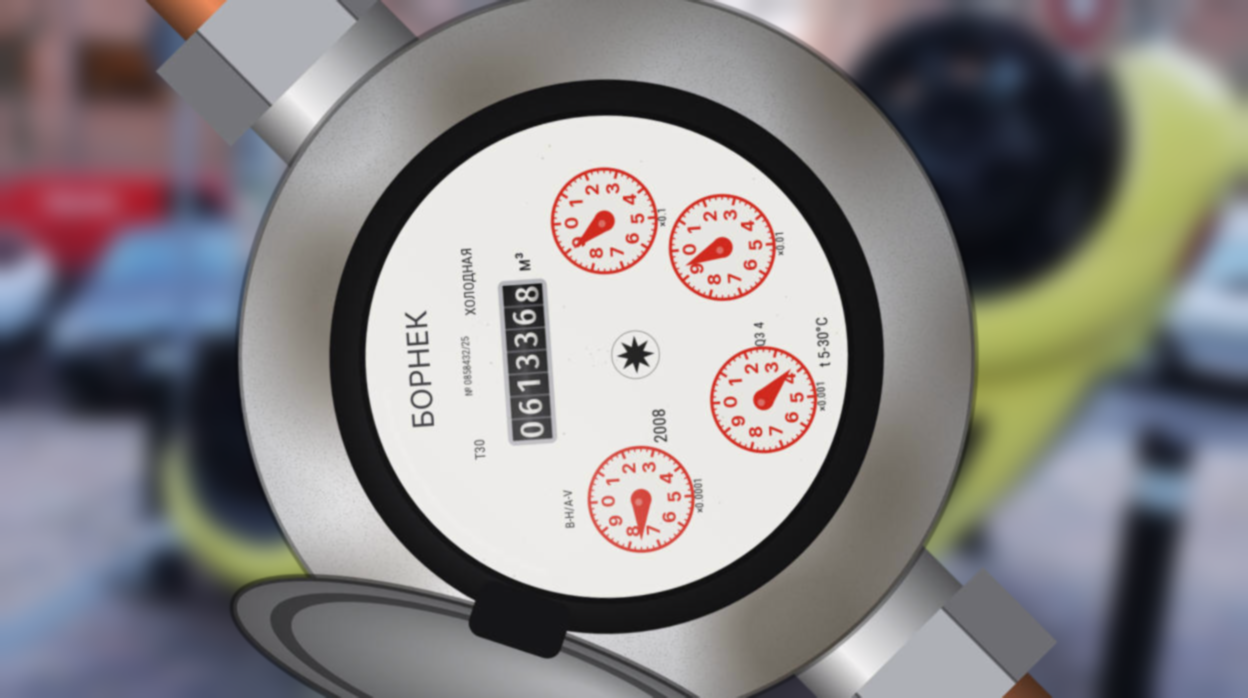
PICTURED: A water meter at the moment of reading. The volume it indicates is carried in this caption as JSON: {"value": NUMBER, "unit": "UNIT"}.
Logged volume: {"value": 613367.8937, "unit": "m³"}
